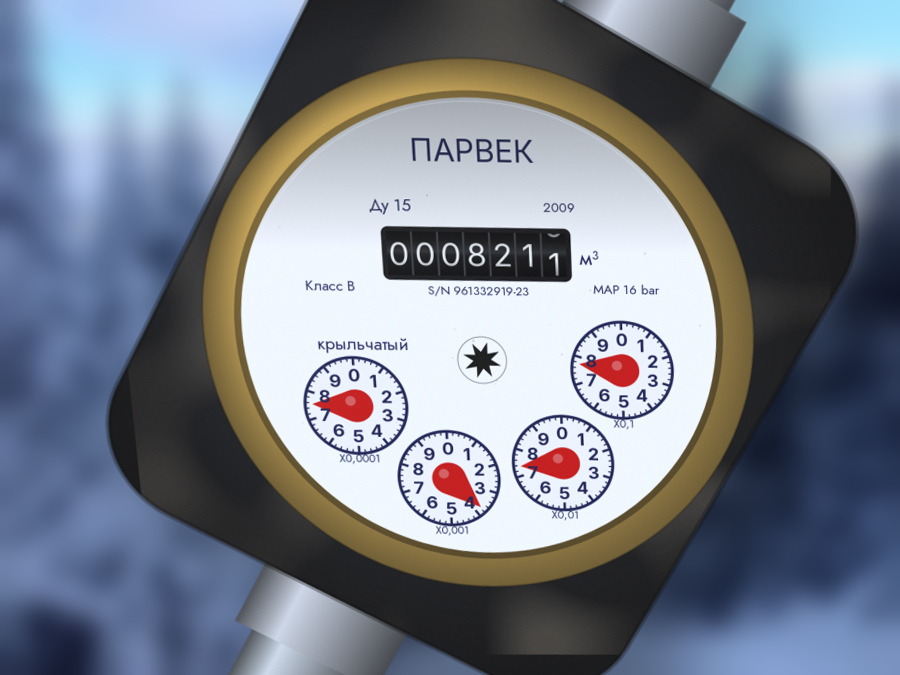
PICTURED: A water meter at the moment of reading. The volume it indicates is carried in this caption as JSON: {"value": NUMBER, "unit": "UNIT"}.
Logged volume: {"value": 8210.7737, "unit": "m³"}
